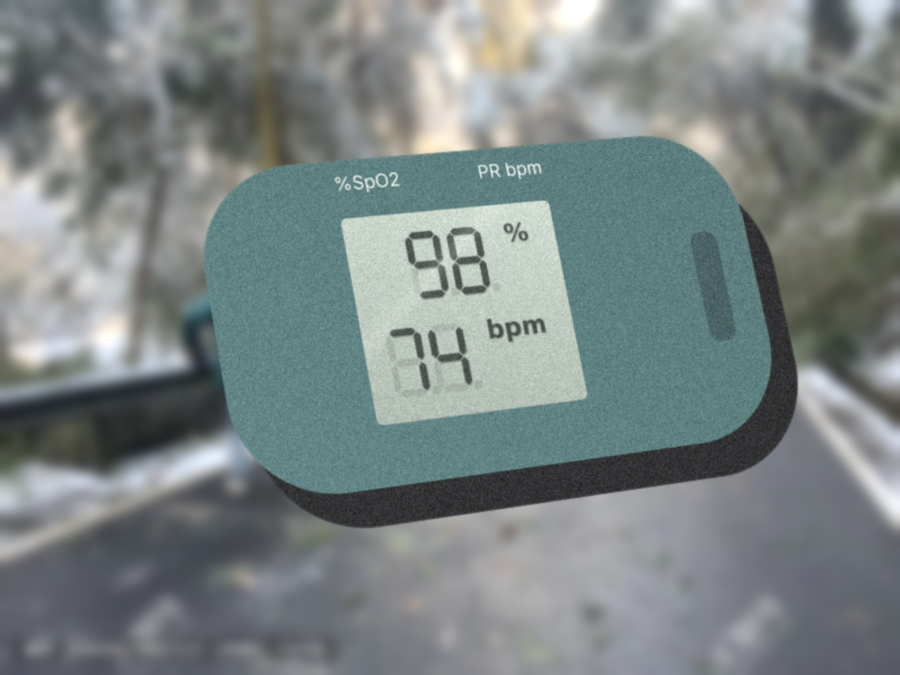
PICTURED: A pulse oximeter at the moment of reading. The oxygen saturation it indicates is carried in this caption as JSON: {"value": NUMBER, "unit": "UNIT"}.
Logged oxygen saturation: {"value": 98, "unit": "%"}
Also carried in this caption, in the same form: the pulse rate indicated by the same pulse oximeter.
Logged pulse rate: {"value": 74, "unit": "bpm"}
